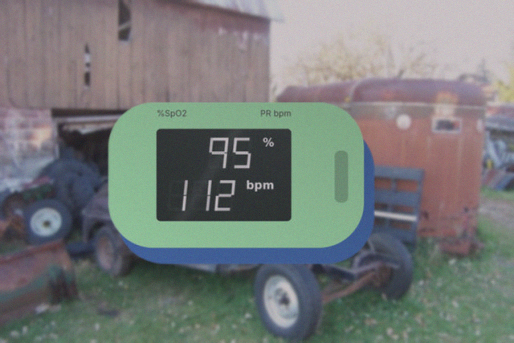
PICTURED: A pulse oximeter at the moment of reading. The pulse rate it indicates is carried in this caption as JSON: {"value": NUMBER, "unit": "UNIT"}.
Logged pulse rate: {"value": 112, "unit": "bpm"}
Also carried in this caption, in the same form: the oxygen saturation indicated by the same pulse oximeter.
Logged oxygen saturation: {"value": 95, "unit": "%"}
